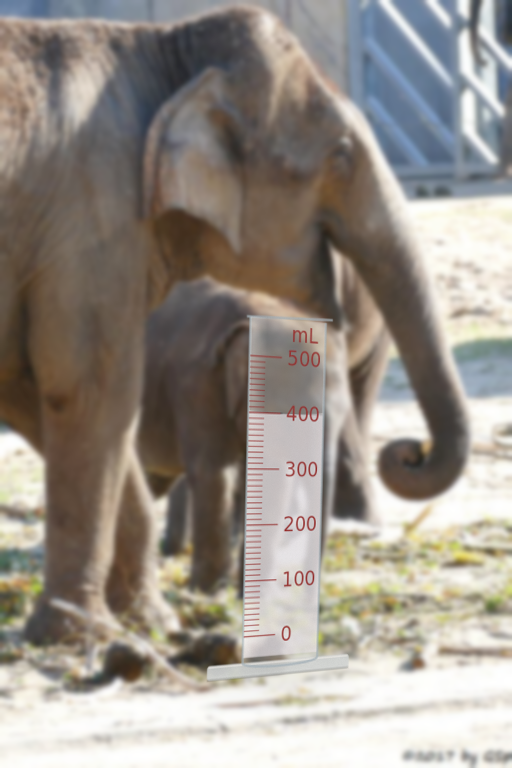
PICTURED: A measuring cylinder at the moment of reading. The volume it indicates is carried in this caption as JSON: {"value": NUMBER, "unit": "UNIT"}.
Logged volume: {"value": 400, "unit": "mL"}
